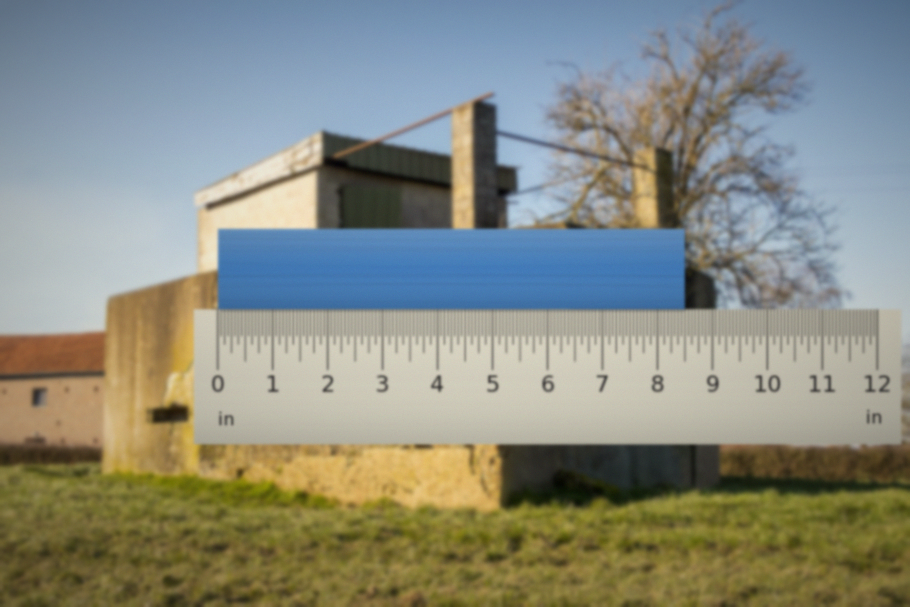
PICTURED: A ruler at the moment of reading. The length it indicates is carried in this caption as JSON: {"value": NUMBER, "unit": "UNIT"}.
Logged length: {"value": 8.5, "unit": "in"}
